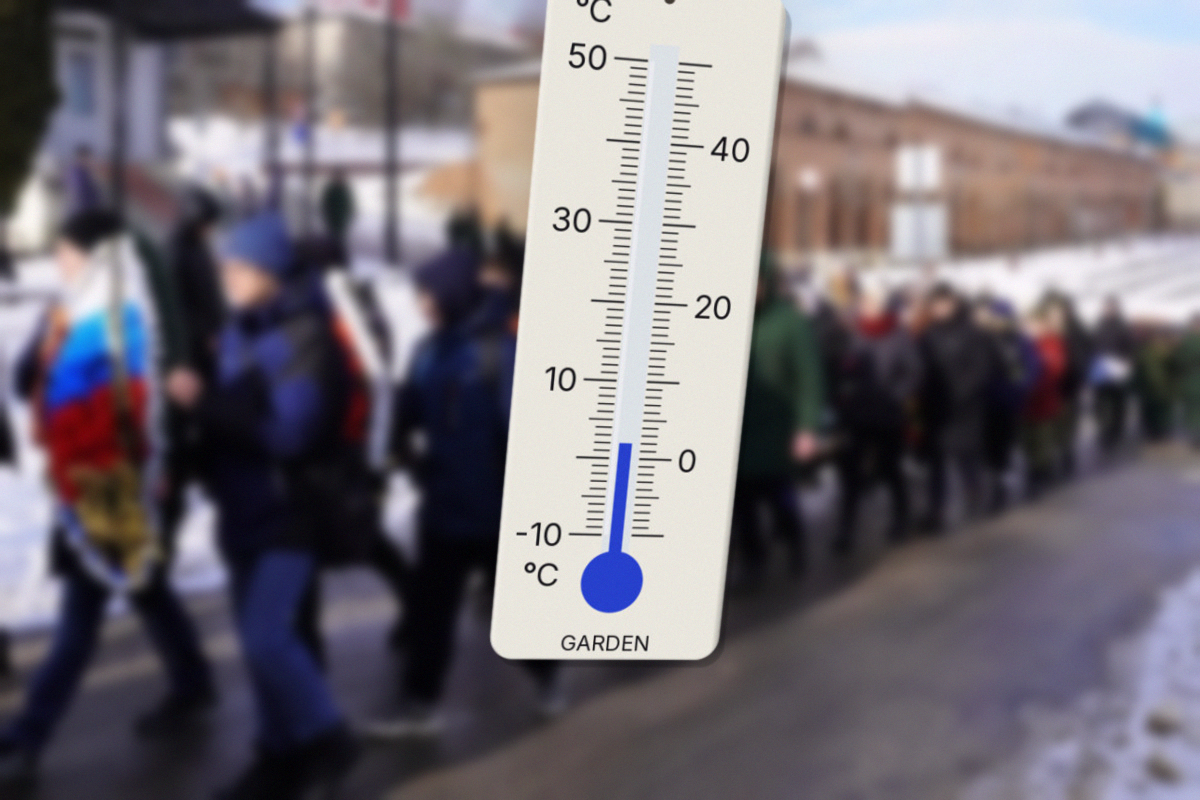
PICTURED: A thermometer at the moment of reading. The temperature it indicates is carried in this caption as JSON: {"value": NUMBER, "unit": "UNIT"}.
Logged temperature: {"value": 2, "unit": "°C"}
